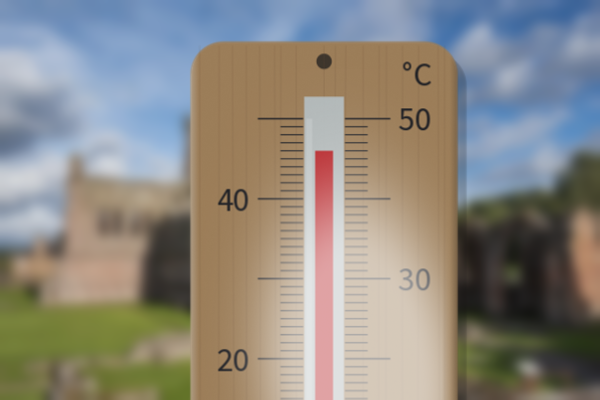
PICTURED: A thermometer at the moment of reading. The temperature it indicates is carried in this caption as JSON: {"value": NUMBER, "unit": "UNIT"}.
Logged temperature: {"value": 46, "unit": "°C"}
